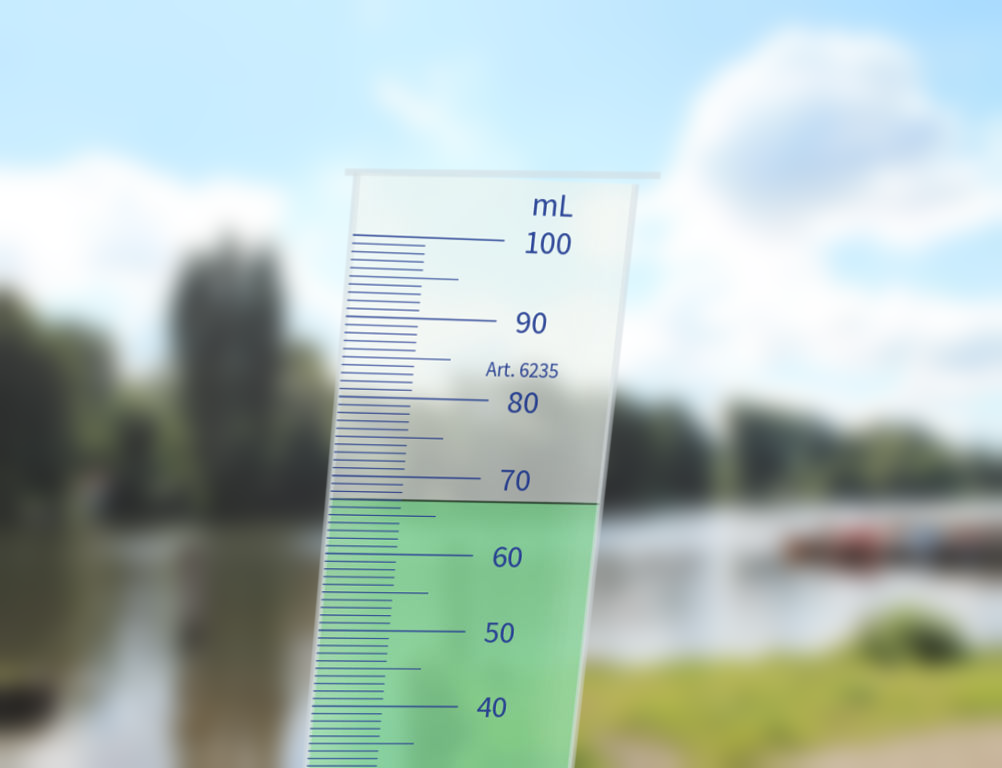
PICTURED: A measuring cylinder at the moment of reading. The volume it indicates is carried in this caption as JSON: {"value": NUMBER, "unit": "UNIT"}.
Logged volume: {"value": 67, "unit": "mL"}
